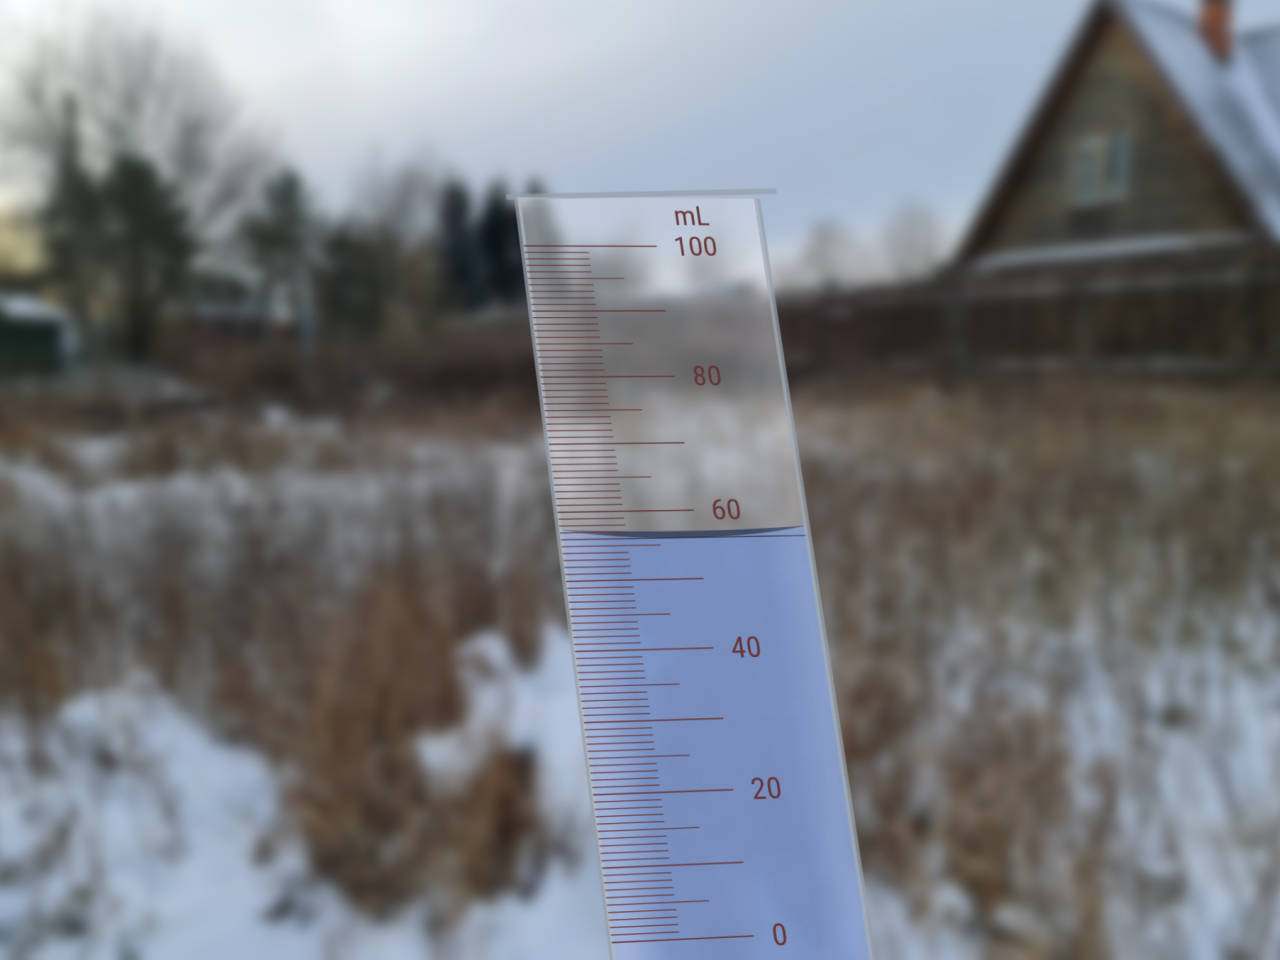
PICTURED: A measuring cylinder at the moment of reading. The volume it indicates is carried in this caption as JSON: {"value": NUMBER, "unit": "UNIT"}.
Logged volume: {"value": 56, "unit": "mL"}
